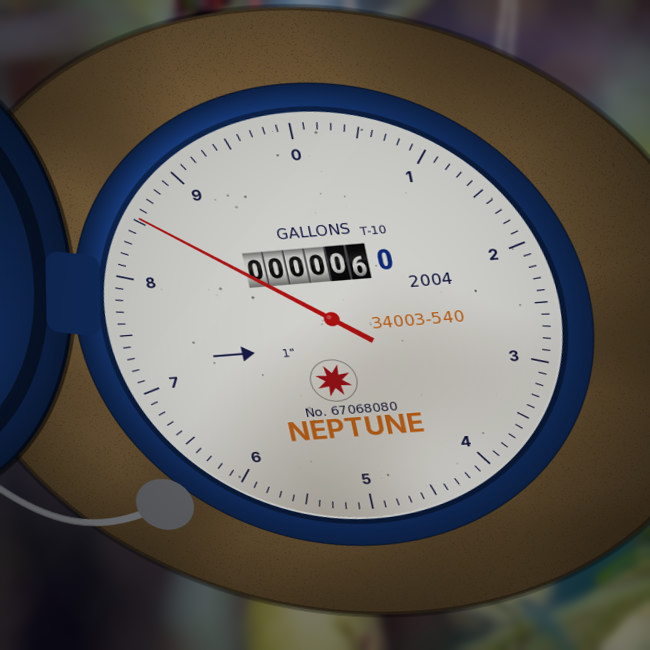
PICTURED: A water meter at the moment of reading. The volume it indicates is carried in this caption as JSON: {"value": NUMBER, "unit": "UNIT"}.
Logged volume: {"value": 58.5, "unit": "gal"}
